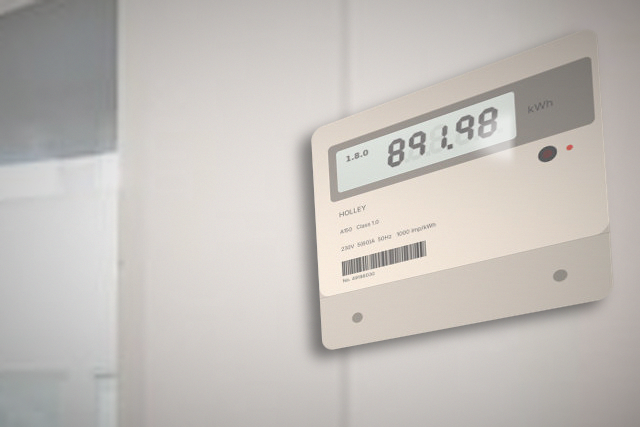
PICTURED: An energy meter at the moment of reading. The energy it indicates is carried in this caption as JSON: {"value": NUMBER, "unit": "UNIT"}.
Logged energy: {"value": 891.98, "unit": "kWh"}
